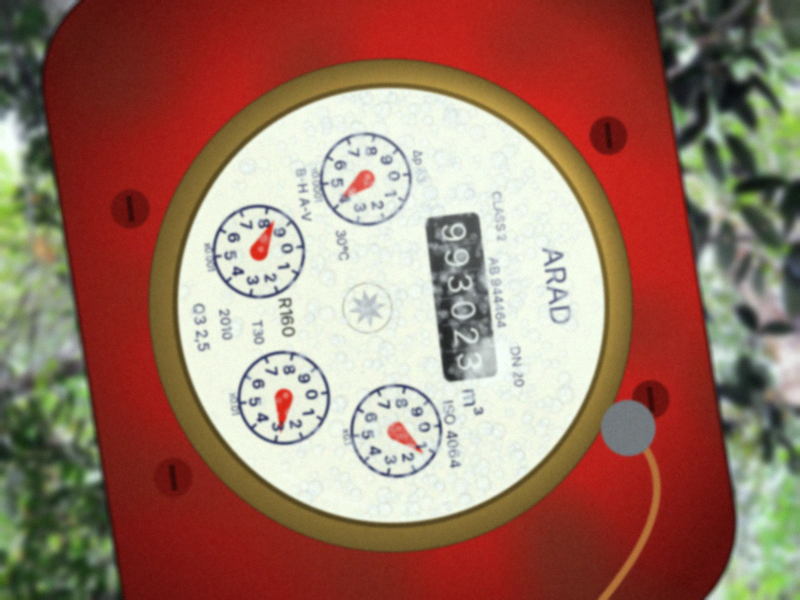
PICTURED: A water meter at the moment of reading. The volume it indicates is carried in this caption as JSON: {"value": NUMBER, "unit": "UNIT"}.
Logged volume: {"value": 993023.1284, "unit": "m³"}
